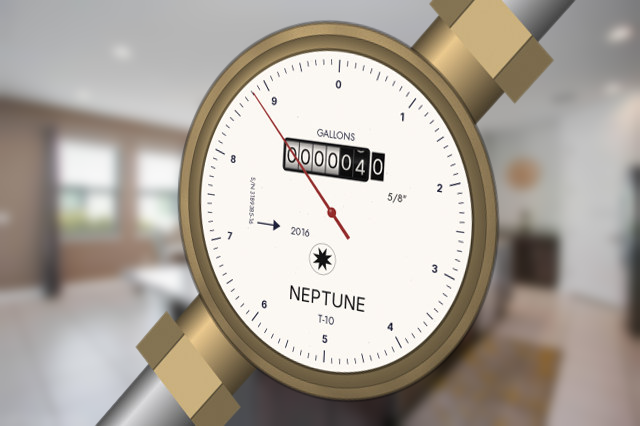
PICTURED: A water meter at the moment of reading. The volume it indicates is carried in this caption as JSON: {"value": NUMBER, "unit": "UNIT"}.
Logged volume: {"value": 38.8, "unit": "gal"}
